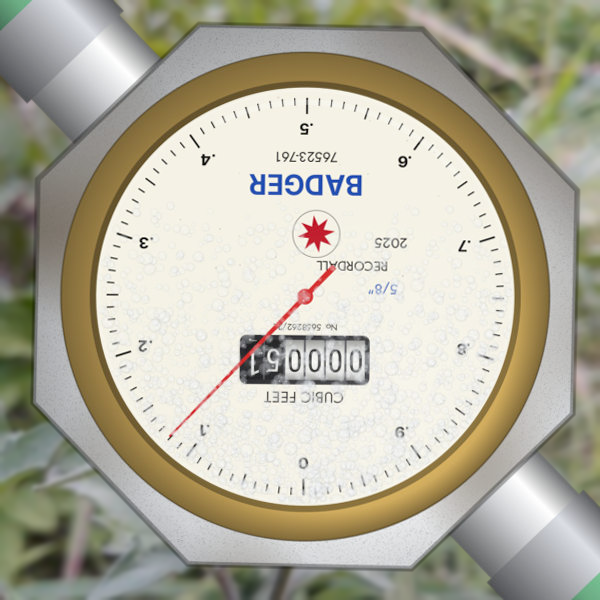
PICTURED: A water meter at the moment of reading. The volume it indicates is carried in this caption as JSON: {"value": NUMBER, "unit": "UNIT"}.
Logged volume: {"value": 51.12, "unit": "ft³"}
